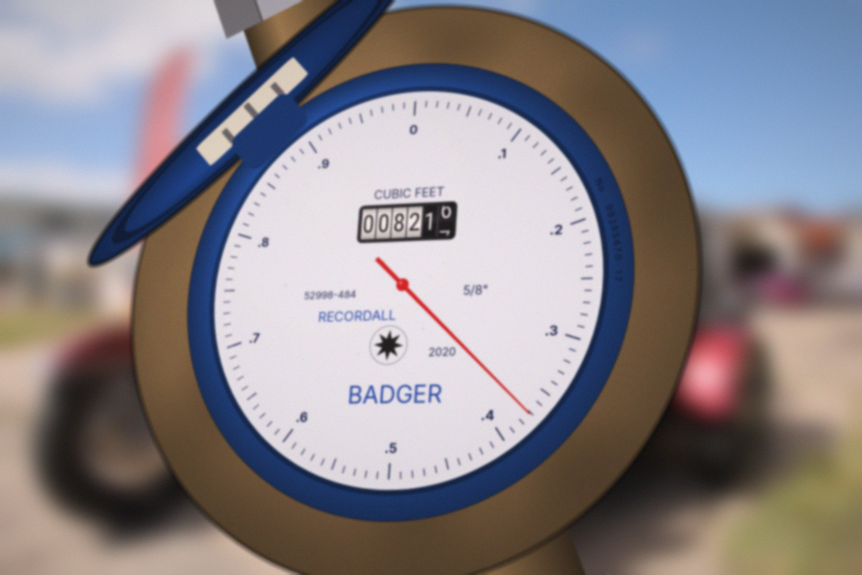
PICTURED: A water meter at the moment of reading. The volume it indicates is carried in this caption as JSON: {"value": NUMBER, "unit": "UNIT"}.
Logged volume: {"value": 8216.37, "unit": "ft³"}
